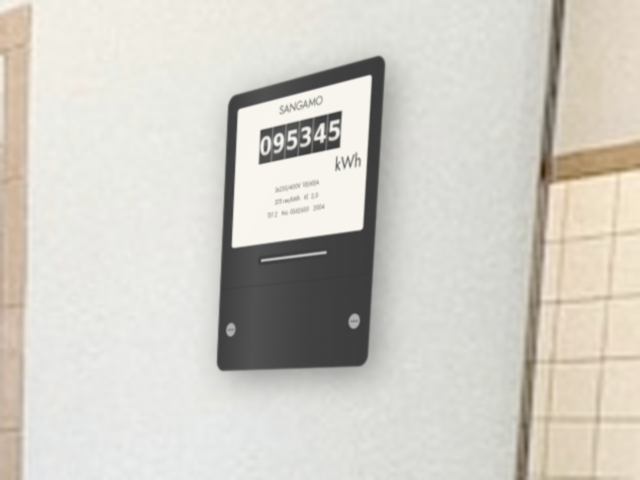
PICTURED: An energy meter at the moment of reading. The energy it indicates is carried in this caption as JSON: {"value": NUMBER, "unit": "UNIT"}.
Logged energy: {"value": 95345, "unit": "kWh"}
